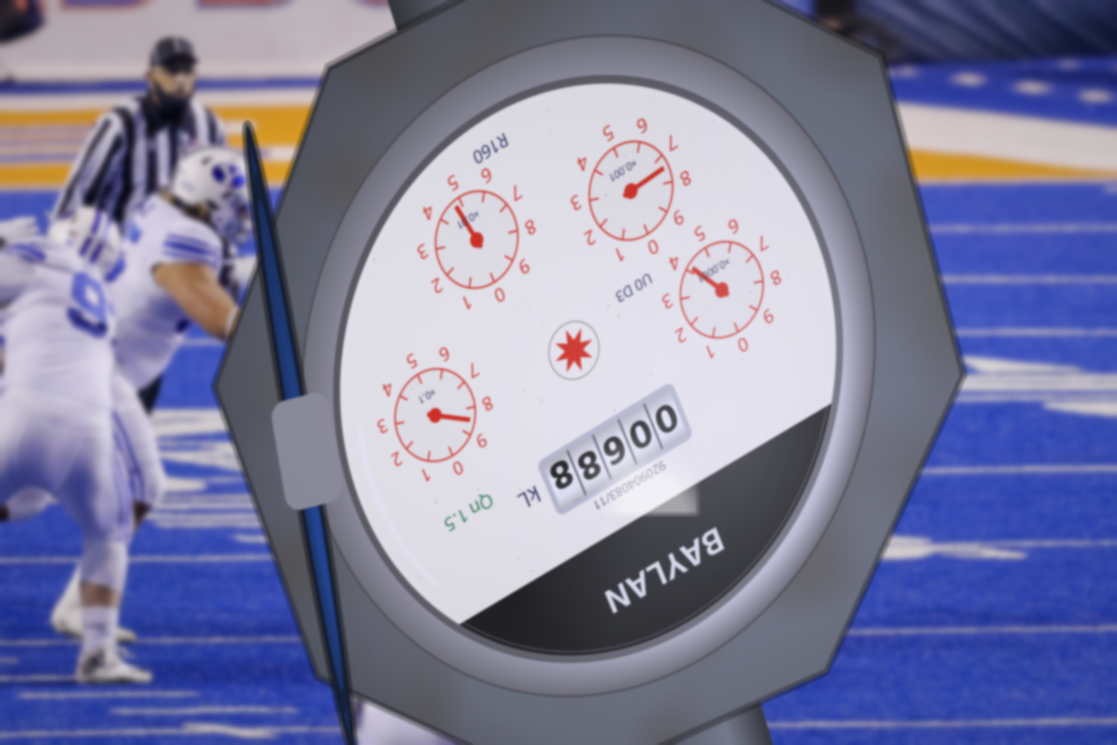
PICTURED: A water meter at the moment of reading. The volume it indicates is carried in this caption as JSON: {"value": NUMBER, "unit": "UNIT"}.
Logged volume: {"value": 687.8474, "unit": "kL"}
